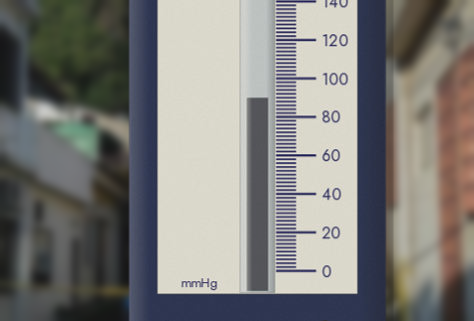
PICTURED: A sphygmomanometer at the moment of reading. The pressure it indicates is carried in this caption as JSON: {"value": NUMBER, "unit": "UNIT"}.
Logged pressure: {"value": 90, "unit": "mmHg"}
